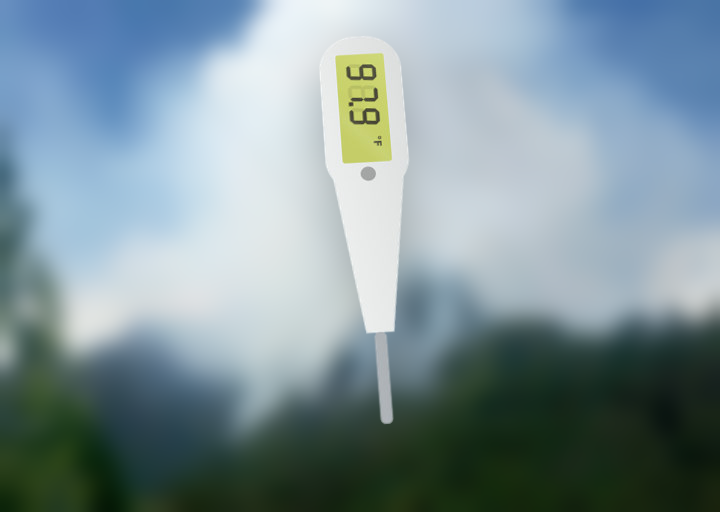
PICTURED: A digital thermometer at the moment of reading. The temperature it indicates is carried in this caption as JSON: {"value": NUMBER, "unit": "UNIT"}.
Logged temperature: {"value": 97.9, "unit": "°F"}
